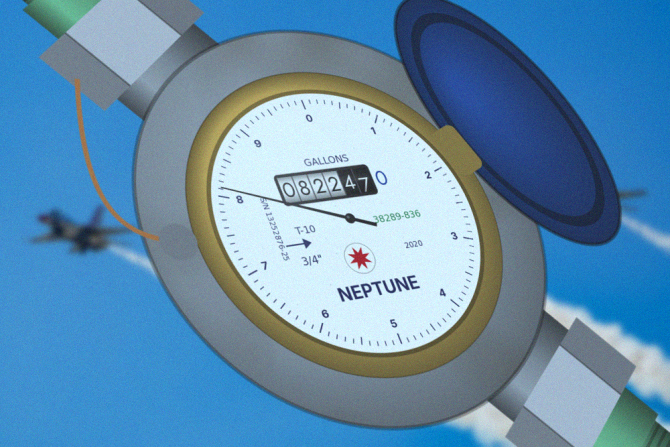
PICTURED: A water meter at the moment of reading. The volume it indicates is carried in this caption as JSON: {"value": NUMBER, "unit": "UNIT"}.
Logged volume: {"value": 822468.1, "unit": "gal"}
